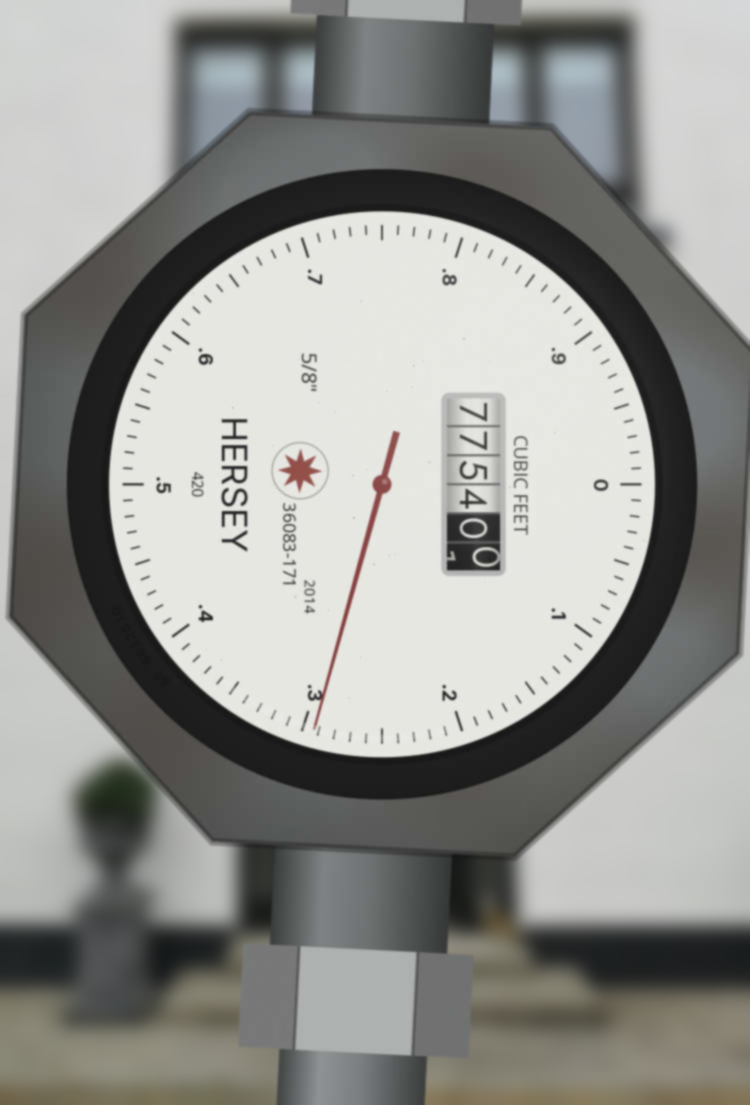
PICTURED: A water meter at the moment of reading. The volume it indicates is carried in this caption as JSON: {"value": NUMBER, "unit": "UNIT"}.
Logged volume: {"value": 775400.29, "unit": "ft³"}
